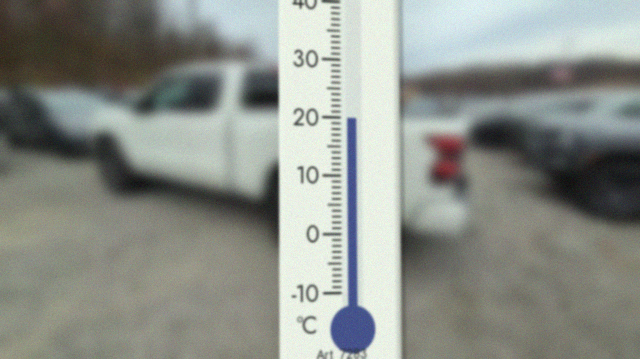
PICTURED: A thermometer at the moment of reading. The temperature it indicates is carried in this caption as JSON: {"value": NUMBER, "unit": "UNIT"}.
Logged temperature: {"value": 20, "unit": "°C"}
